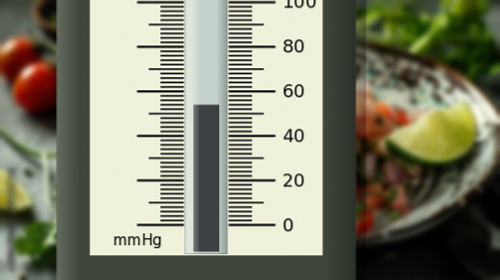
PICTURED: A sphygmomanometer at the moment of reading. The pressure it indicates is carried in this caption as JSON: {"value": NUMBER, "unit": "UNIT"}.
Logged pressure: {"value": 54, "unit": "mmHg"}
